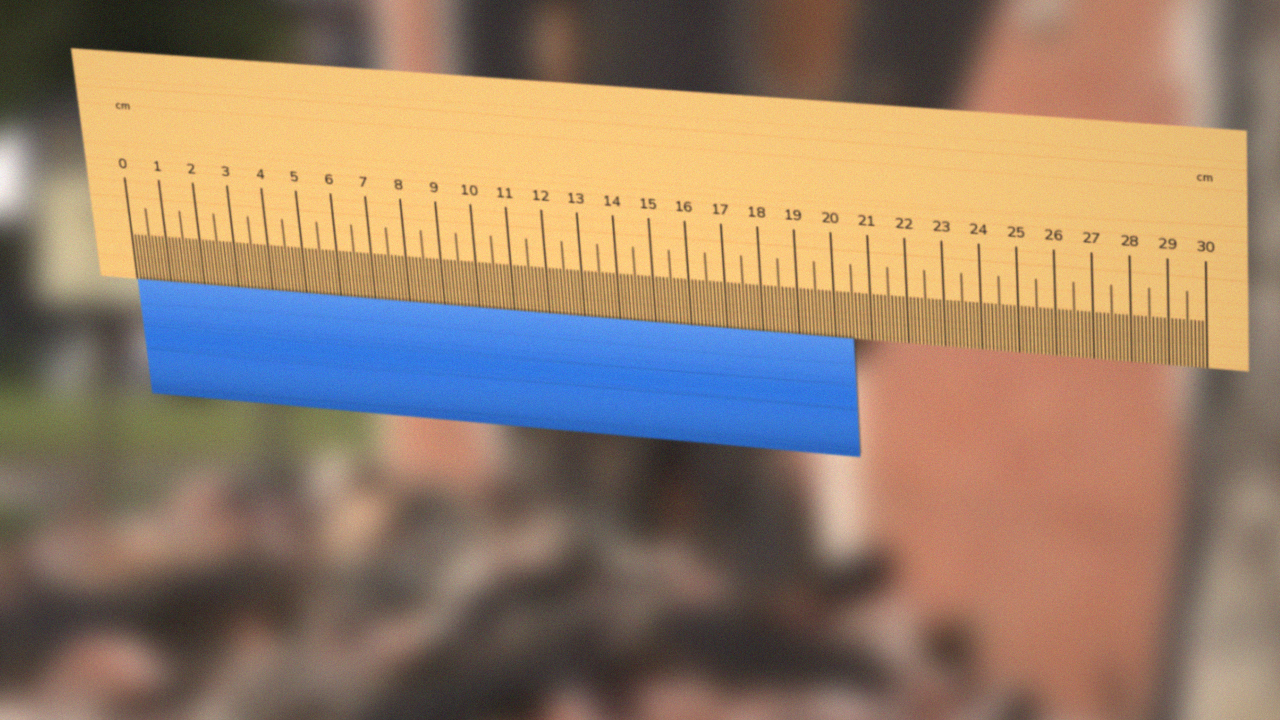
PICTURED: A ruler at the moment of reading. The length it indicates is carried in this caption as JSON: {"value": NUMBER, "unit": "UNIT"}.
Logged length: {"value": 20.5, "unit": "cm"}
